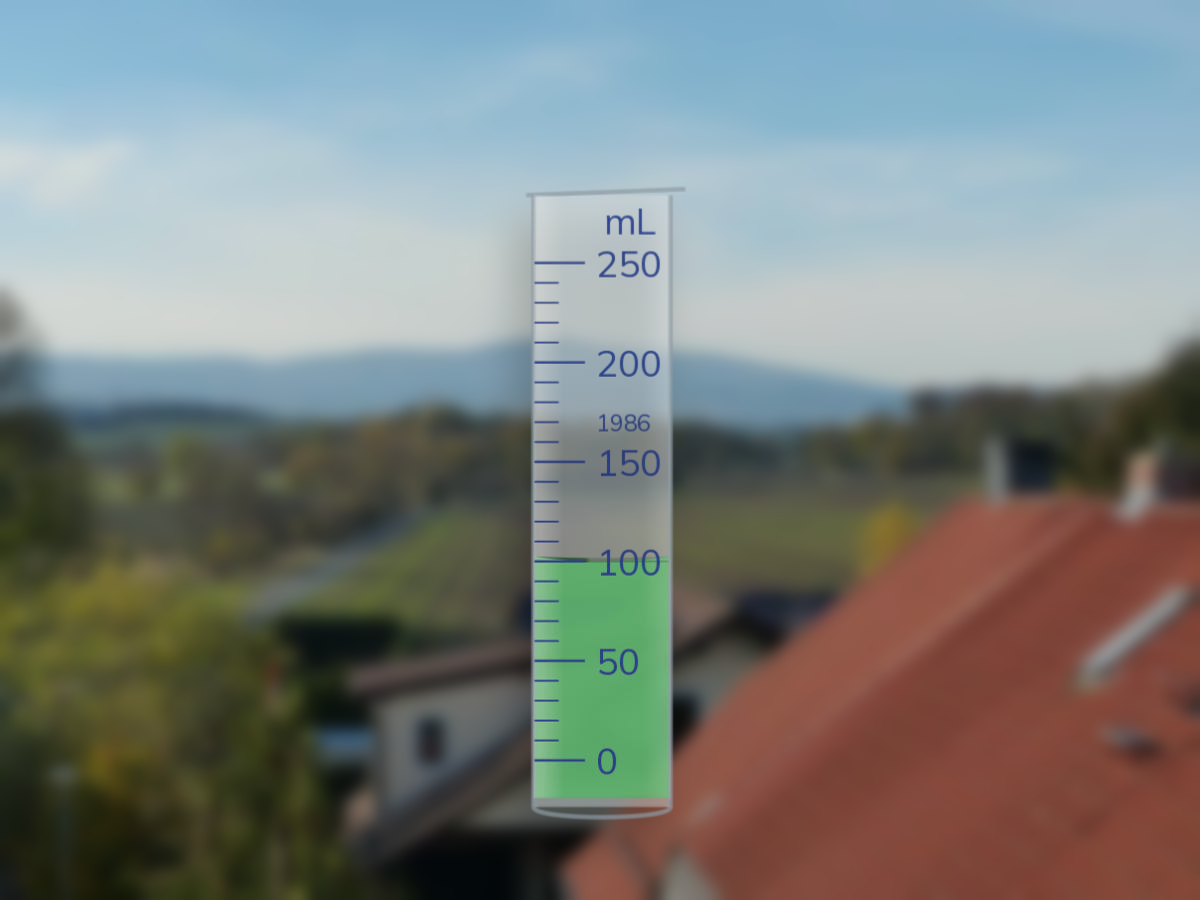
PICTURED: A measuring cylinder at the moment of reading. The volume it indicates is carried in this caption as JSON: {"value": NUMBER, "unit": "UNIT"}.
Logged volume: {"value": 100, "unit": "mL"}
